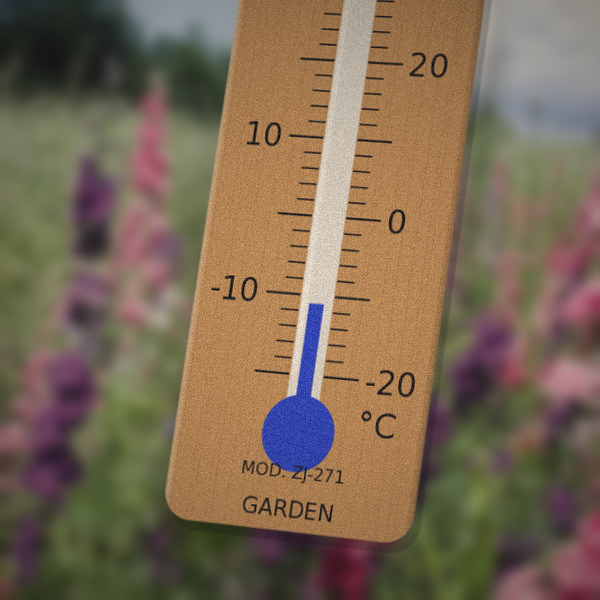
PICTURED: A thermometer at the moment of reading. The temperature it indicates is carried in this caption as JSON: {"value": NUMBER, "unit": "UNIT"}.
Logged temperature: {"value": -11, "unit": "°C"}
